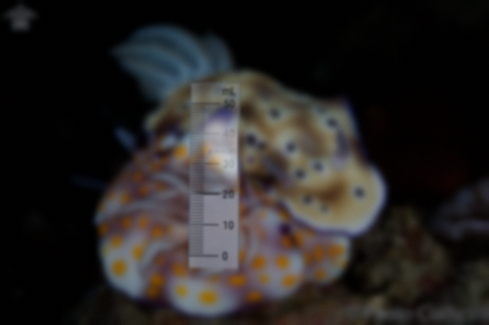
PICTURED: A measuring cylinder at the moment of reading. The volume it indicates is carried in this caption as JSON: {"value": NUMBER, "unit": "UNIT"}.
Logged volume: {"value": 20, "unit": "mL"}
